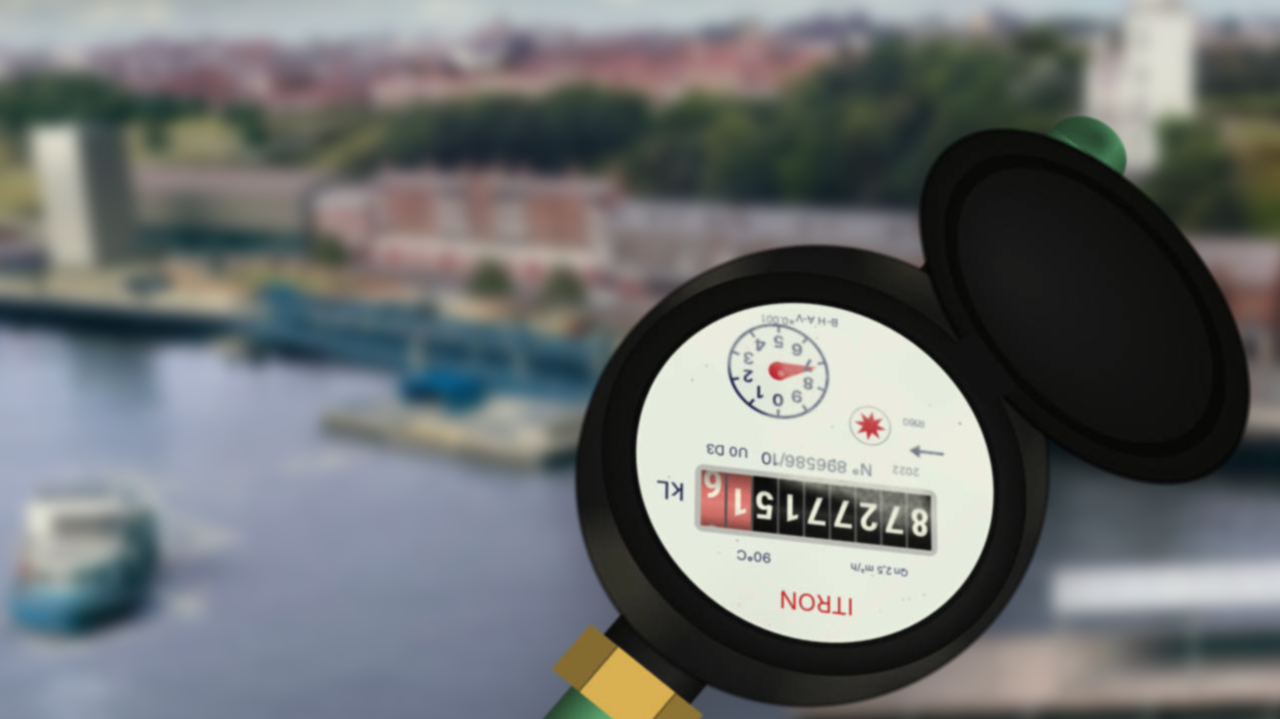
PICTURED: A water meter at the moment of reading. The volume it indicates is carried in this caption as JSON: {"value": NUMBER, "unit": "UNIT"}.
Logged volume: {"value": 8727715.157, "unit": "kL"}
